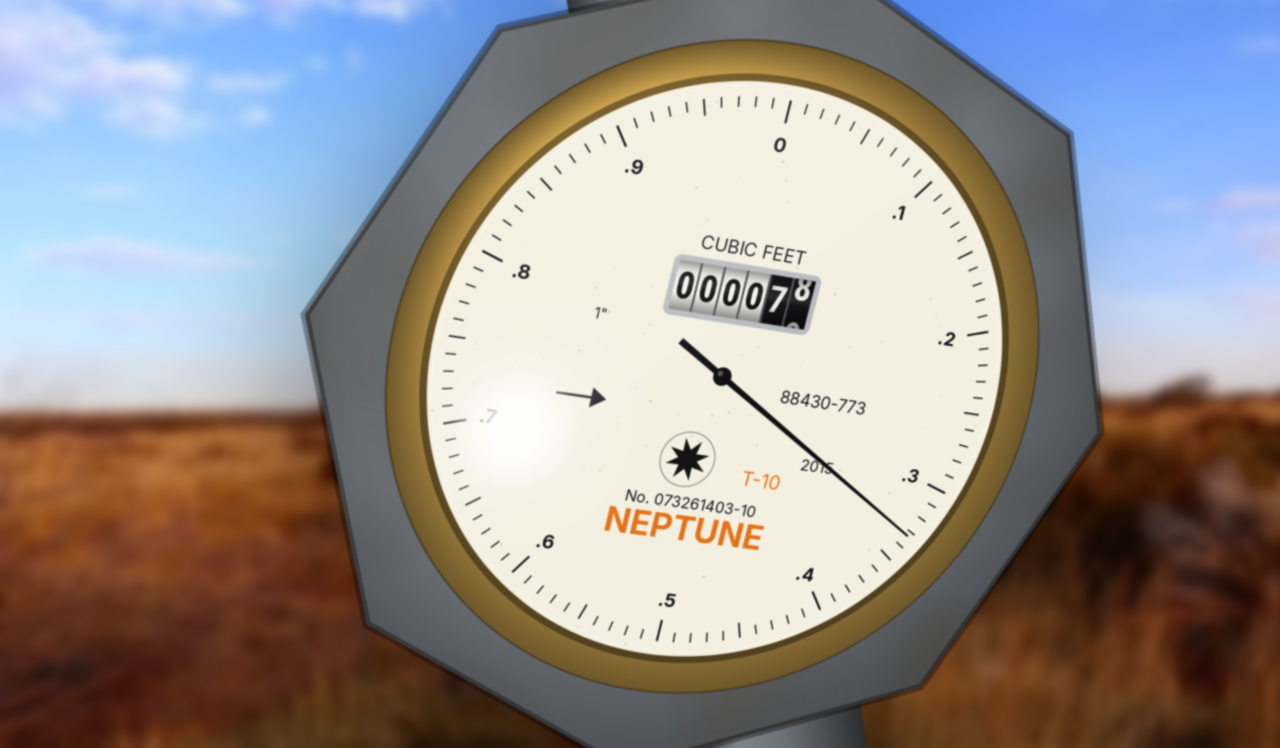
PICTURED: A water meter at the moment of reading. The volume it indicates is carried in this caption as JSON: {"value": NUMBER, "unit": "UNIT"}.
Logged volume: {"value": 78.33, "unit": "ft³"}
